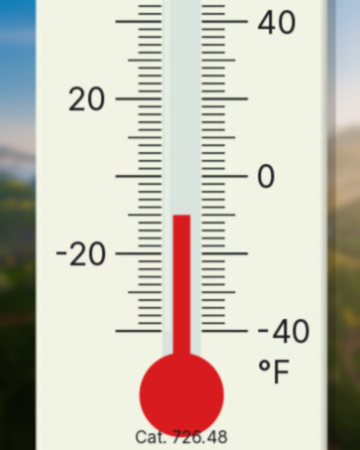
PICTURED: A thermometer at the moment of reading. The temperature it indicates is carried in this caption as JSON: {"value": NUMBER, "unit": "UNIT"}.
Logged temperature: {"value": -10, "unit": "°F"}
